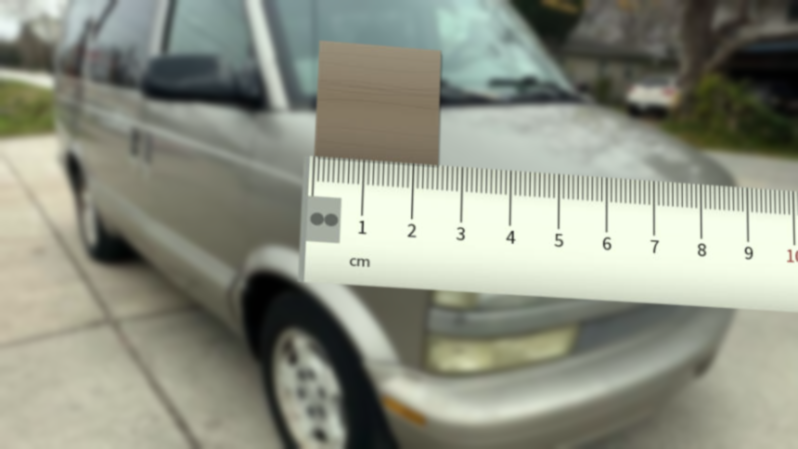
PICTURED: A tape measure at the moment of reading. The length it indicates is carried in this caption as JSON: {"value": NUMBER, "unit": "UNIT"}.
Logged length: {"value": 2.5, "unit": "cm"}
